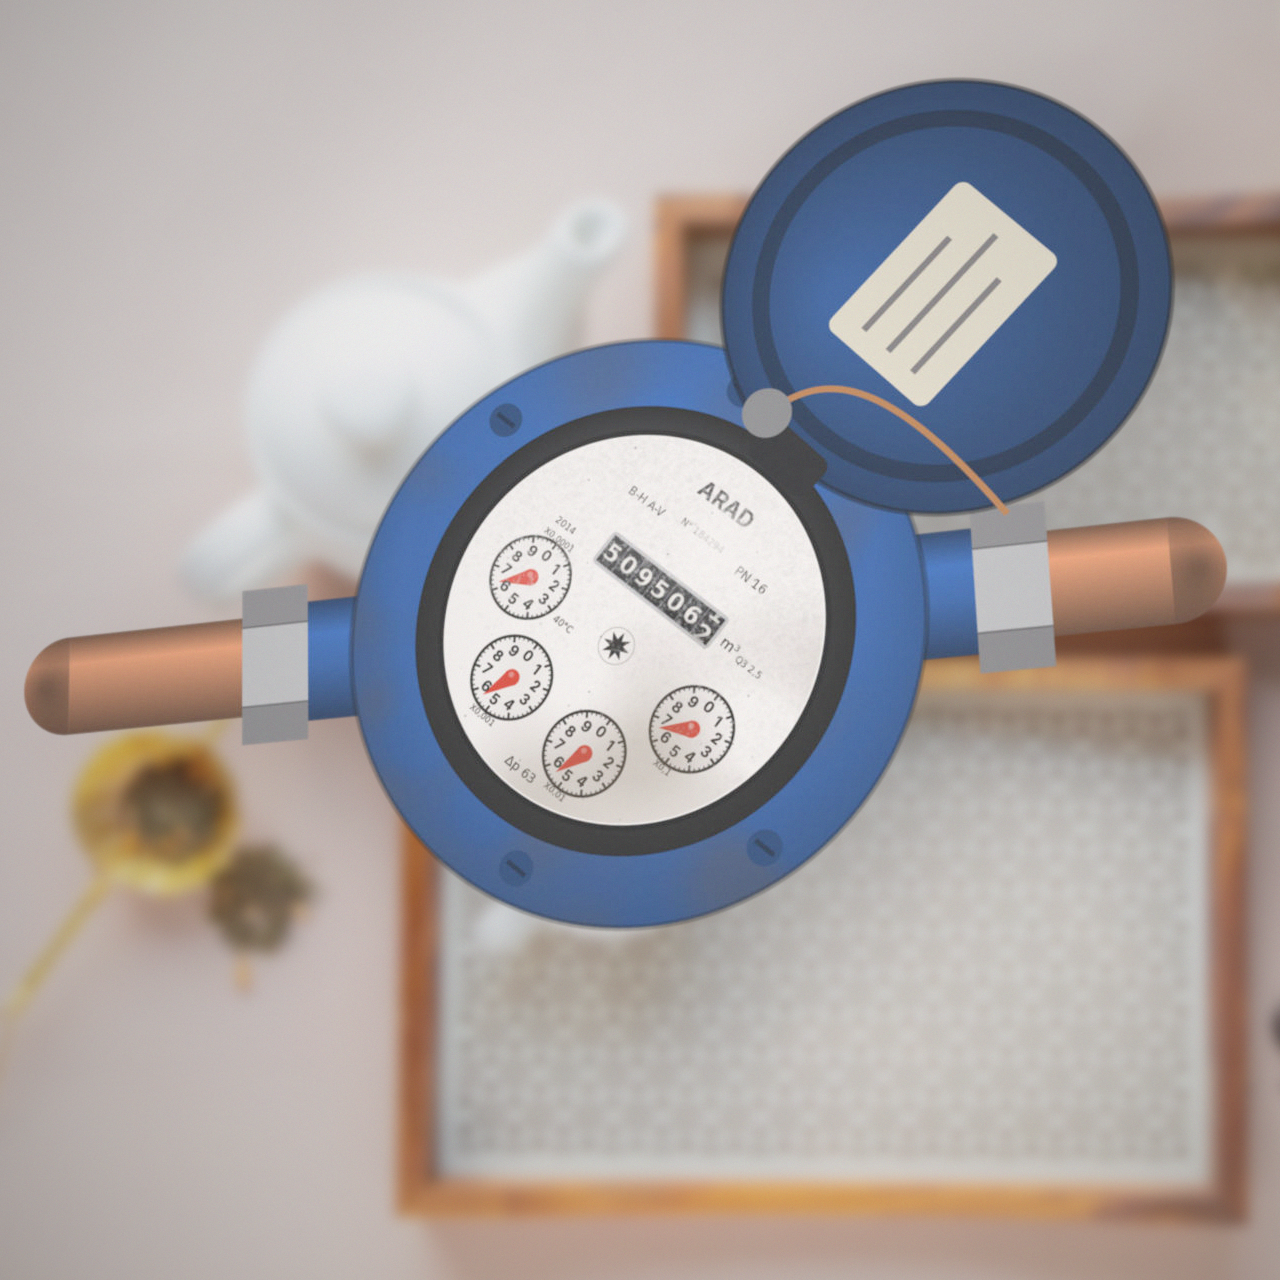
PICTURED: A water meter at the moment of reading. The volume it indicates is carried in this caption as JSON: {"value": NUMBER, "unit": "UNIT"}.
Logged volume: {"value": 5095061.6556, "unit": "m³"}
